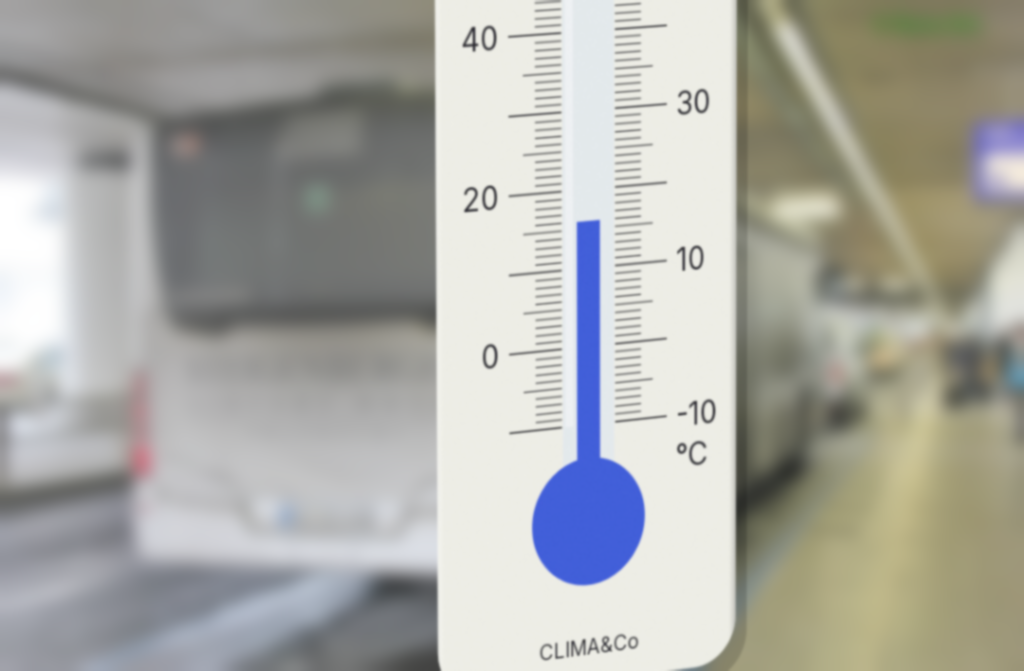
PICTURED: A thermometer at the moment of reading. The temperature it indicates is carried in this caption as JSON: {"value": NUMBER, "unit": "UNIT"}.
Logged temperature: {"value": 16, "unit": "°C"}
